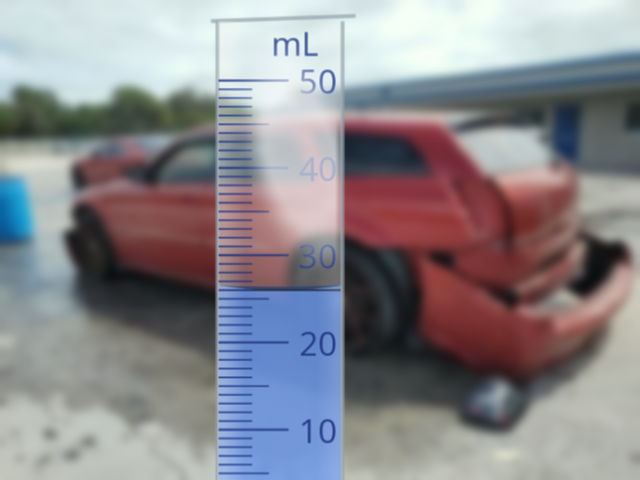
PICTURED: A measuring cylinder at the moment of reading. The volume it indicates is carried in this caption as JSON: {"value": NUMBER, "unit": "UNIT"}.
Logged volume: {"value": 26, "unit": "mL"}
